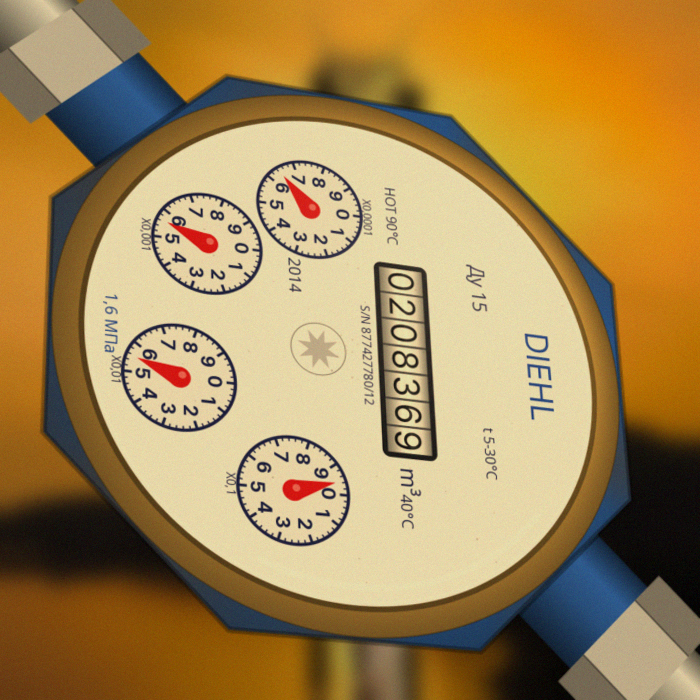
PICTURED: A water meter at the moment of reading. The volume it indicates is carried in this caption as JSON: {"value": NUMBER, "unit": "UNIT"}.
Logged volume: {"value": 208368.9556, "unit": "m³"}
